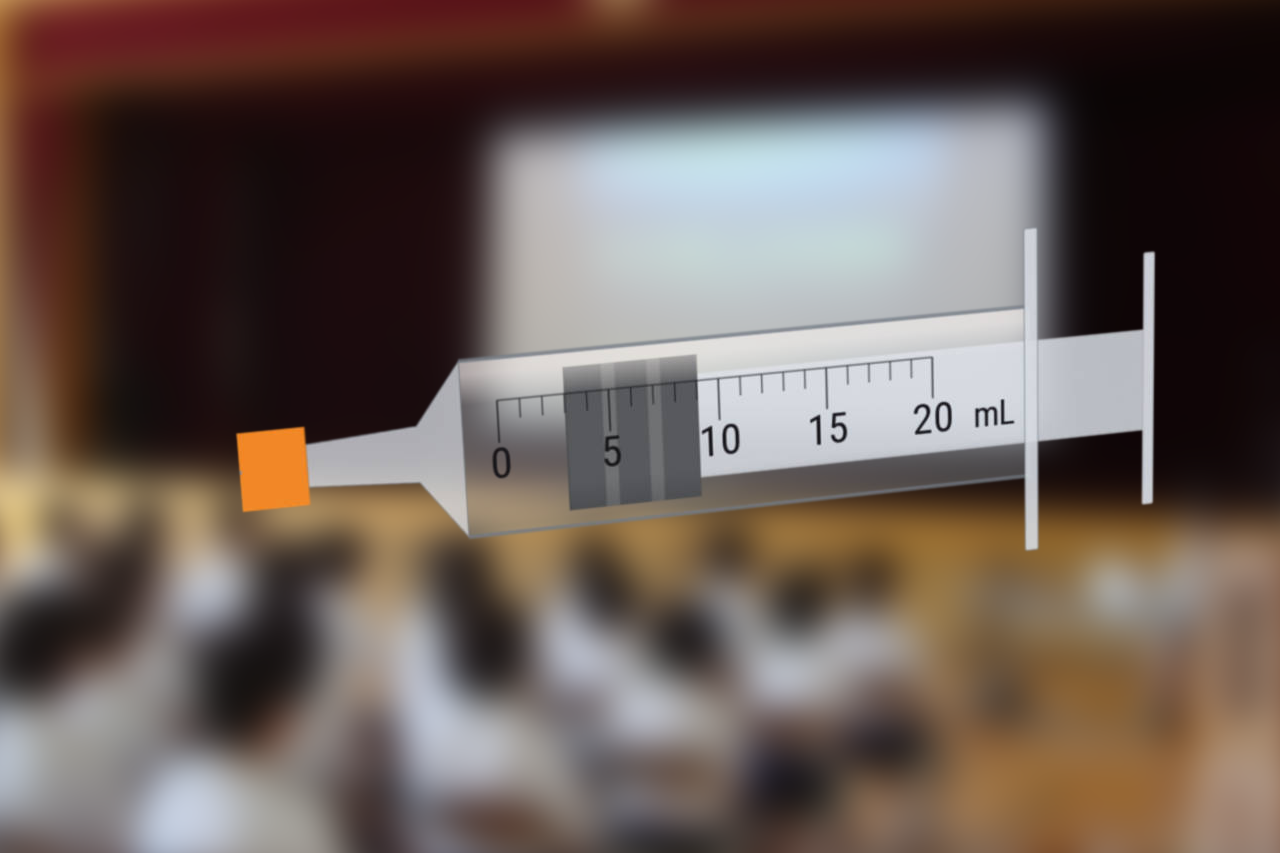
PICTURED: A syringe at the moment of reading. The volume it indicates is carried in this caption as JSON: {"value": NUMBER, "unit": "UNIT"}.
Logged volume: {"value": 3, "unit": "mL"}
